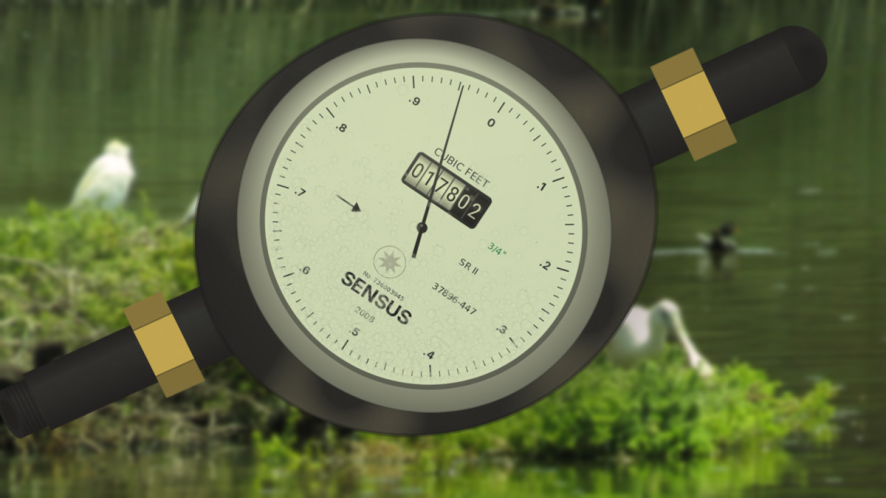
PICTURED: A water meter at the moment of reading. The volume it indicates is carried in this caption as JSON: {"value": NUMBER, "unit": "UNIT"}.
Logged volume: {"value": 17801.95, "unit": "ft³"}
